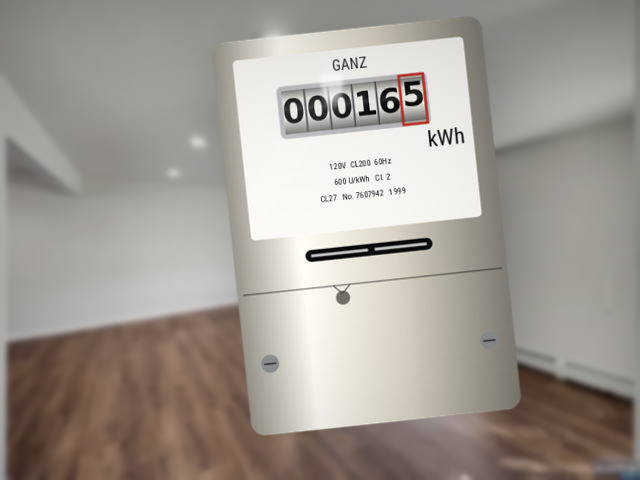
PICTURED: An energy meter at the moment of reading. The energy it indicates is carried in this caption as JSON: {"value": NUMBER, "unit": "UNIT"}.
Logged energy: {"value": 16.5, "unit": "kWh"}
